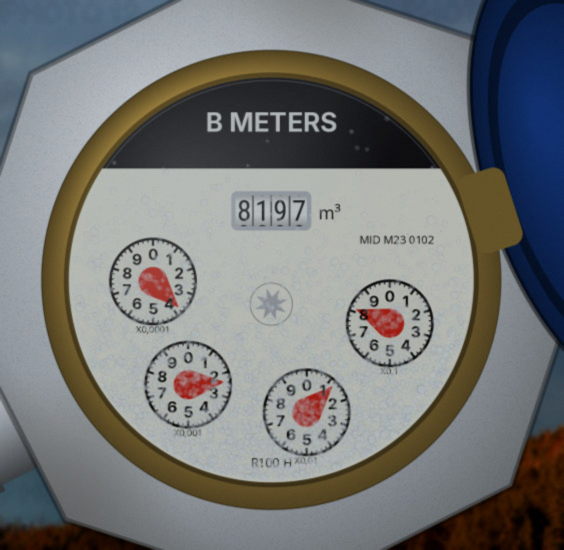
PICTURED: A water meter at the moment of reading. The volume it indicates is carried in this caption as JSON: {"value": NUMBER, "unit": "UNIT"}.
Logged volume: {"value": 8197.8123, "unit": "m³"}
